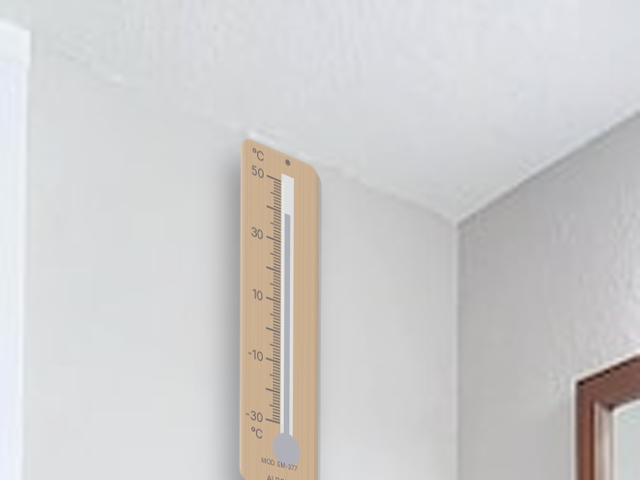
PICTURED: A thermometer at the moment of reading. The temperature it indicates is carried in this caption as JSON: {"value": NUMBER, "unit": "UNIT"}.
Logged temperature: {"value": 40, "unit": "°C"}
